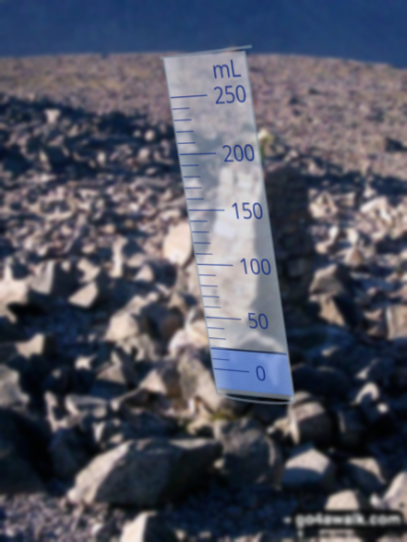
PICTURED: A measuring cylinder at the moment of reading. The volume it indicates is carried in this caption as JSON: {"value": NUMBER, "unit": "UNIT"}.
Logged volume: {"value": 20, "unit": "mL"}
